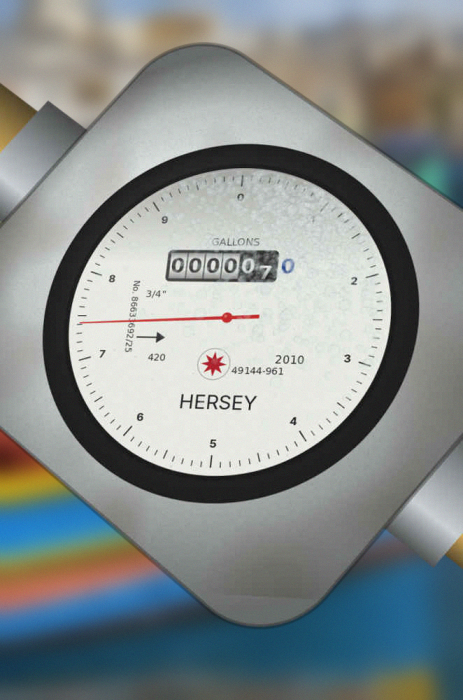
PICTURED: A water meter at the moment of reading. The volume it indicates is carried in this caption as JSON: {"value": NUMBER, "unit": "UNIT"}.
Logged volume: {"value": 67.4, "unit": "gal"}
